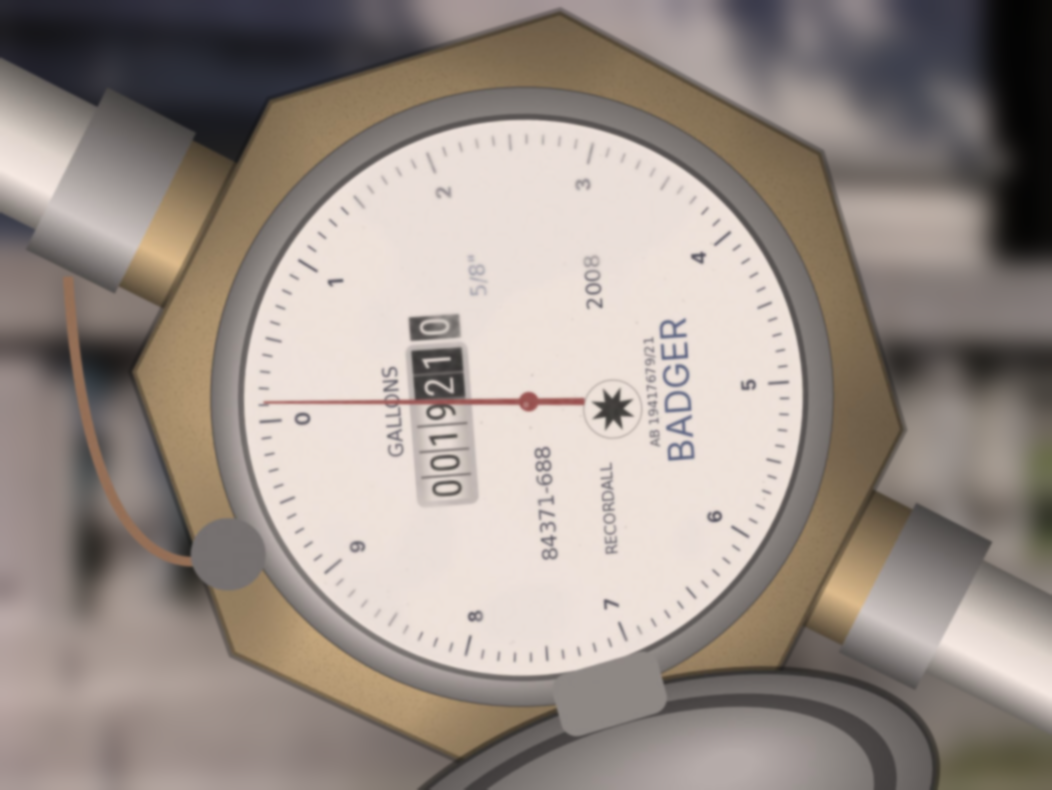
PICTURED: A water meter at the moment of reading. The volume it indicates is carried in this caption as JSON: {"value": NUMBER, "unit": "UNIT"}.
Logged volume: {"value": 19210.1, "unit": "gal"}
